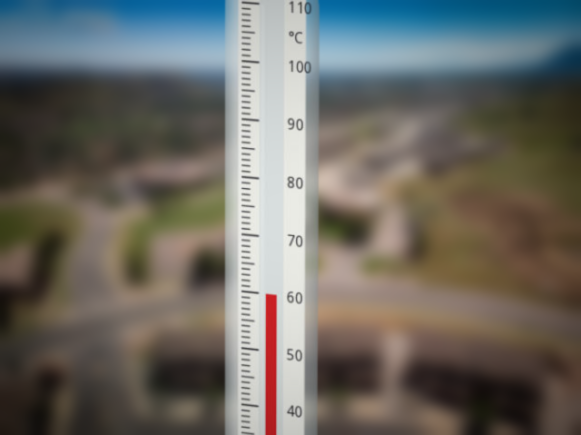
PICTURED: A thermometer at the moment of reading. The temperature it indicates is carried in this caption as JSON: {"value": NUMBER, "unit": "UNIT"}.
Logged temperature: {"value": 60, "unit": "°C"}
